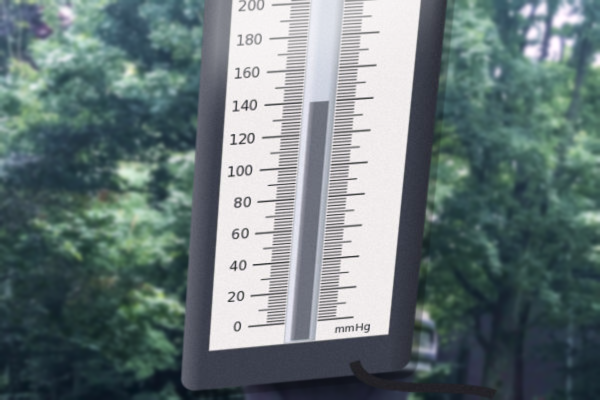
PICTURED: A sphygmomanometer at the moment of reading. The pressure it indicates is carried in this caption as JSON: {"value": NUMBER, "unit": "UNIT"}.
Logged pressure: {"value": 140, "unit": "mmHg"}
